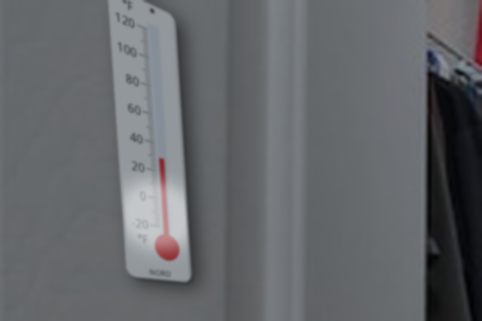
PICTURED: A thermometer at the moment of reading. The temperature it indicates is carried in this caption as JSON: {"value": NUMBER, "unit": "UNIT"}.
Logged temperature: {"value": 30, "unit": "°F"}
